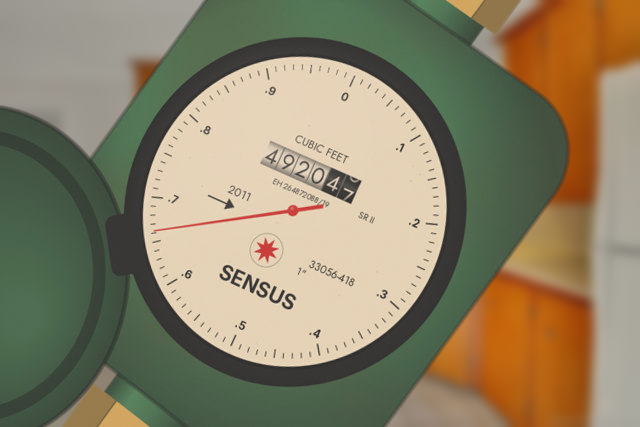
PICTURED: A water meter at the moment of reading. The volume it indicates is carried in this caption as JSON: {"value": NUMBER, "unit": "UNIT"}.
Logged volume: {"value": 492046.66, "unit": "ft³"}
